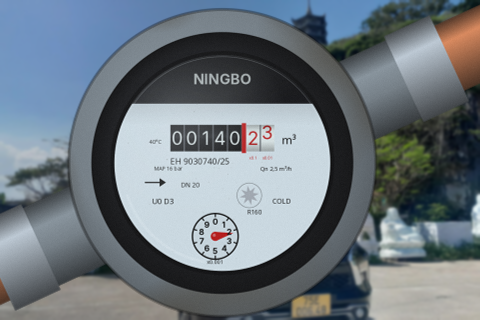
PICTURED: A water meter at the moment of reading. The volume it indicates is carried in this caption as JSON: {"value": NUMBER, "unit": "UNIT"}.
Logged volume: {"value": 140.232, "unit": "m³"}
